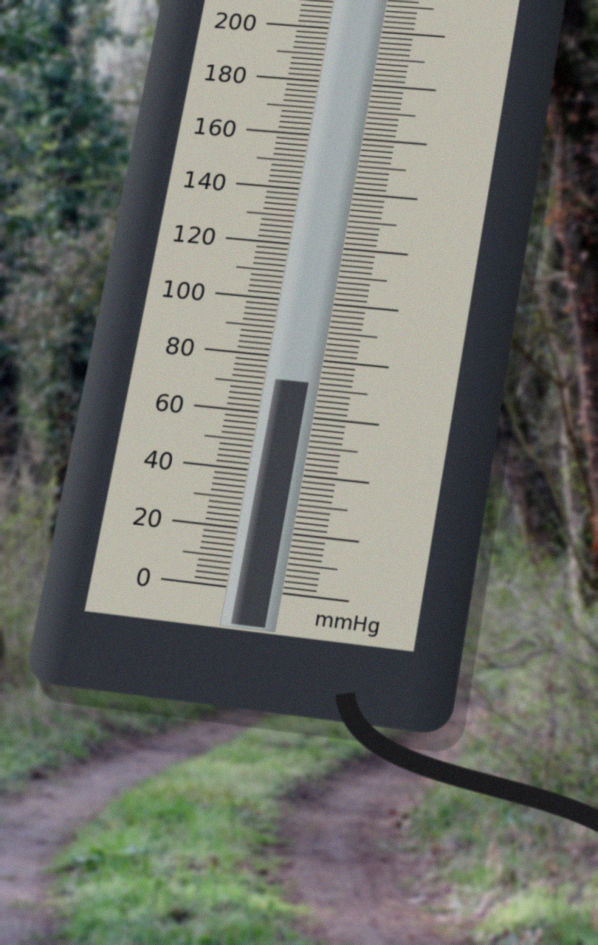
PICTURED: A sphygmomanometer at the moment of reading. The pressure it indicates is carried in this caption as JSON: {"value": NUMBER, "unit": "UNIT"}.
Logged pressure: {"value": 72, "unit": "mmHg"}
